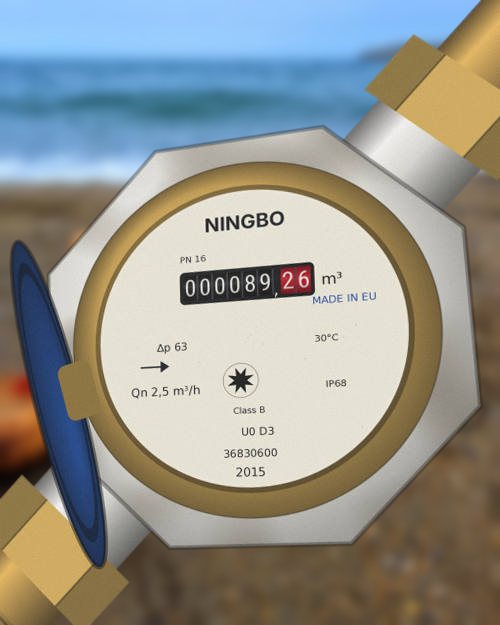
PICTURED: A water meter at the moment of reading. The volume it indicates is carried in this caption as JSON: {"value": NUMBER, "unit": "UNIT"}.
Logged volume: {"value": 89.26, "unit": "m³"}
